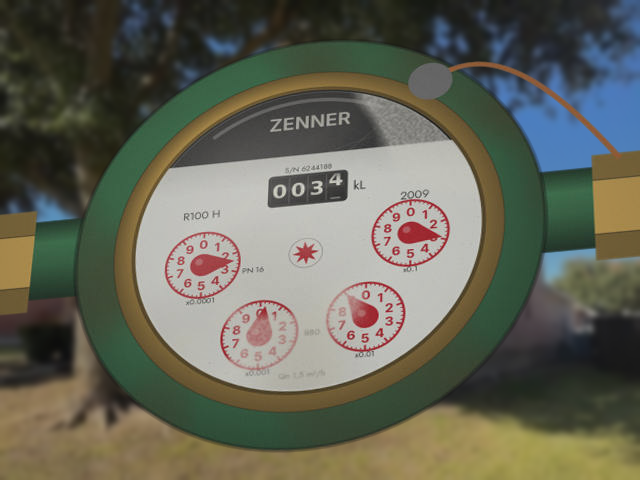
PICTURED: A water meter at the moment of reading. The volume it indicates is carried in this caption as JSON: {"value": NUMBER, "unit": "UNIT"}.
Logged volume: {"value": 34.2902, "unit": "kL"}
